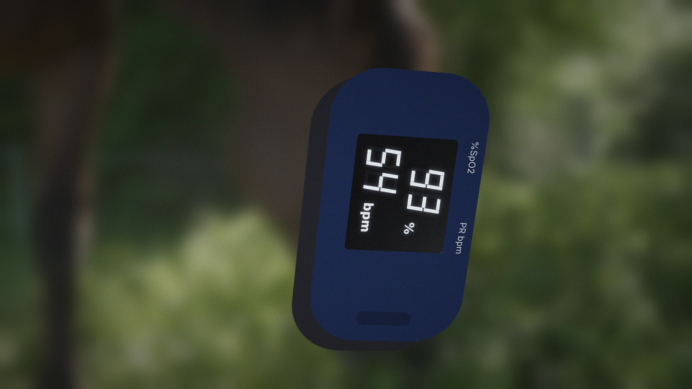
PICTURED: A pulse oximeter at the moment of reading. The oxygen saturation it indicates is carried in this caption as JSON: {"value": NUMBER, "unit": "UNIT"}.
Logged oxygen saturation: {"value": 93, "unit": "%"}
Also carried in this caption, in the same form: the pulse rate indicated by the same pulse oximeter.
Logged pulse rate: {"value": 54, "unit": "bpm"}
